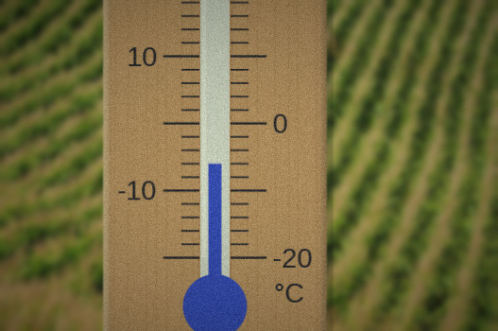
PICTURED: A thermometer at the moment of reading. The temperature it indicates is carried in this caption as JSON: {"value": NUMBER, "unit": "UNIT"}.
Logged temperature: {"value": -6, "unit": "°C"}
